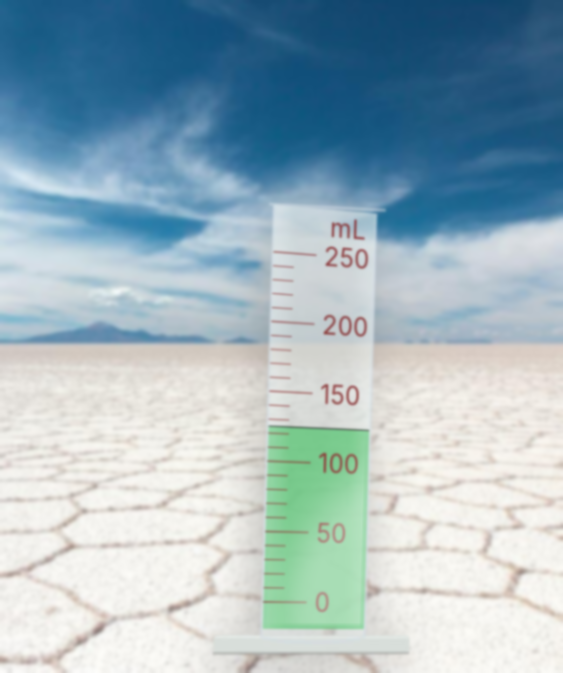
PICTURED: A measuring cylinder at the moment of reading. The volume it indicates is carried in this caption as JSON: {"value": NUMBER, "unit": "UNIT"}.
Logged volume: {"value": 125, "unit": "mL"}
